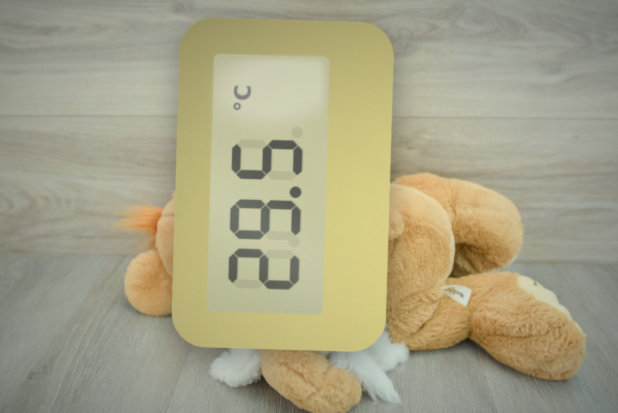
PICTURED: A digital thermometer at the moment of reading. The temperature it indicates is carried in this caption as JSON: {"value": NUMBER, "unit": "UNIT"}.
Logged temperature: {"value": 29.5, "unit": "°C"}
